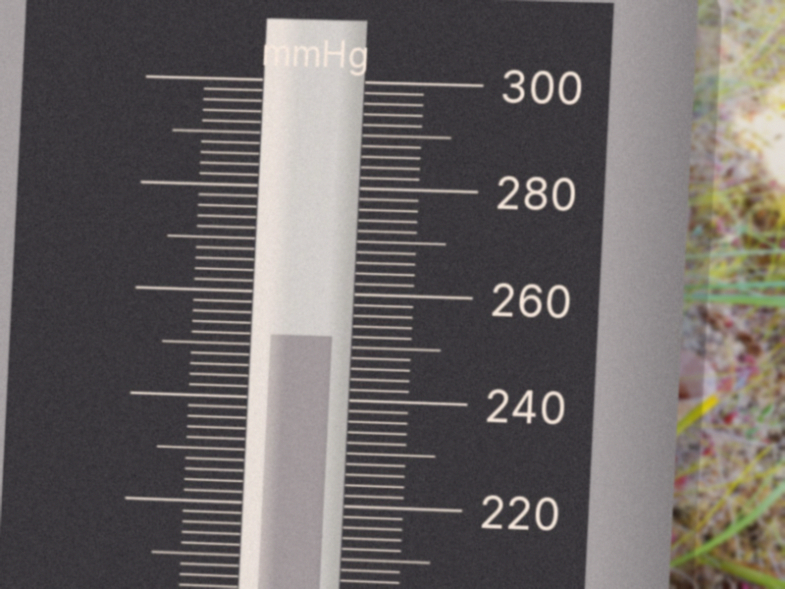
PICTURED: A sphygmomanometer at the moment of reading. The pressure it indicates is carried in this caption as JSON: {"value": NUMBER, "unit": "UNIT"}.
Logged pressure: {"value": 252, "unit": "mmHg"}
